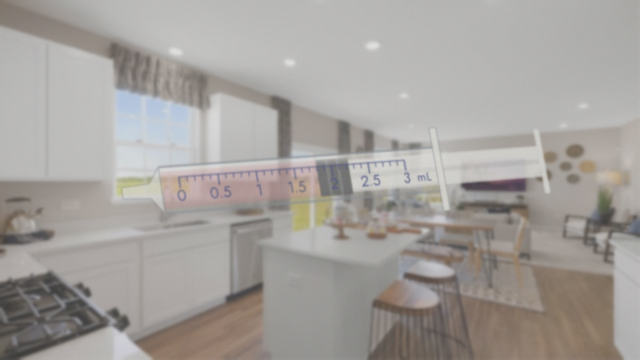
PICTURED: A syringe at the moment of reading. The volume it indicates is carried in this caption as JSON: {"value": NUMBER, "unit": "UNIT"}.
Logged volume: {"value": 1.8, "unit": "mL"}
